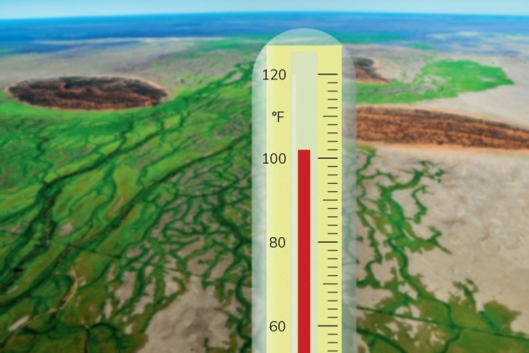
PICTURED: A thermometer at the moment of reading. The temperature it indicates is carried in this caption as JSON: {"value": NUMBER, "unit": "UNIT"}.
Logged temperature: {"value": 102, "unit": "°F"}
